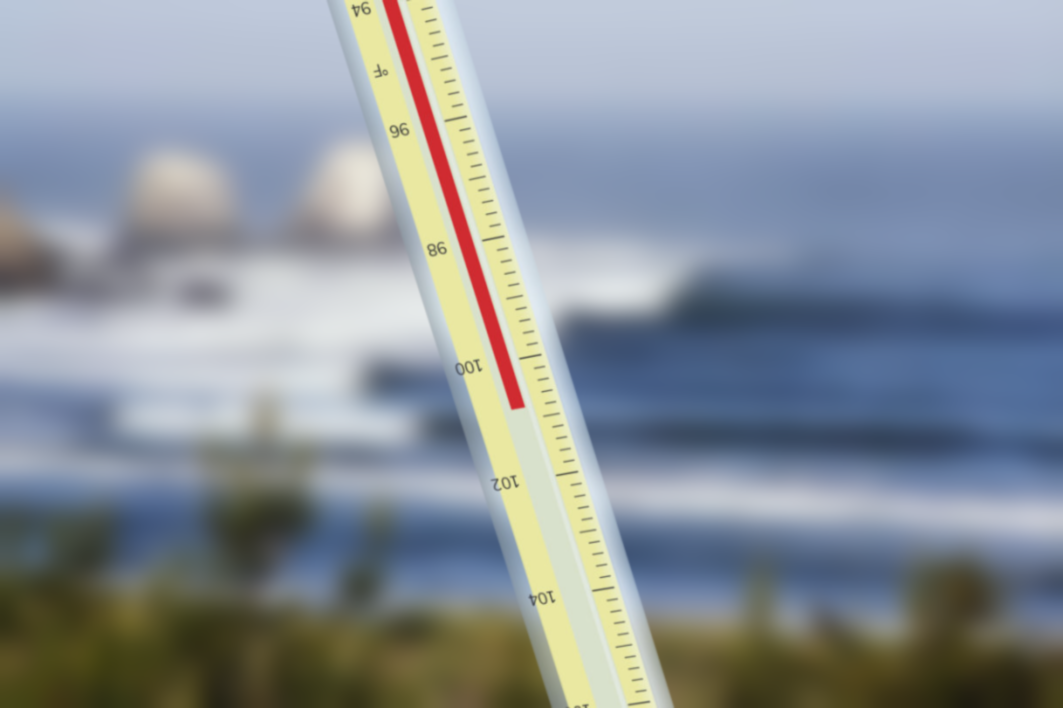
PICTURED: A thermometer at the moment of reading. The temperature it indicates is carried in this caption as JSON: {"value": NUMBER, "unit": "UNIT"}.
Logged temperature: {"value": 100.8, "unit": "°F"}
